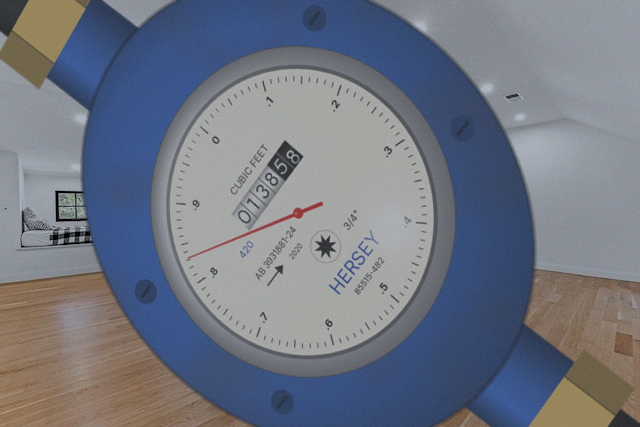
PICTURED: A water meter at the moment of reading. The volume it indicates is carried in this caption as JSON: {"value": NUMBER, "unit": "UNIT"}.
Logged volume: {"value": 13857.83, "unit": "ft³"}
